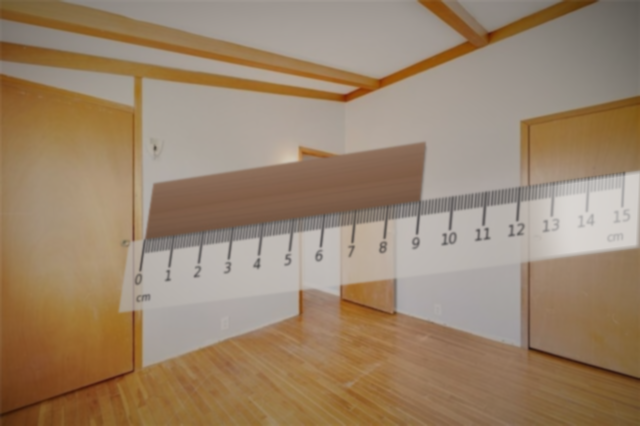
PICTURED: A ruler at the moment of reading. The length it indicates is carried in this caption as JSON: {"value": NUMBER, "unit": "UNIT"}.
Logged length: {"value": 9, "unit": "cm"}
